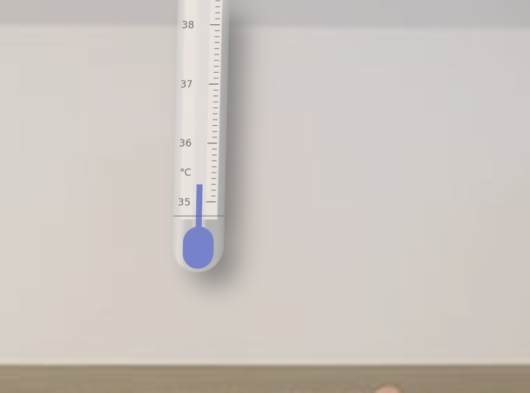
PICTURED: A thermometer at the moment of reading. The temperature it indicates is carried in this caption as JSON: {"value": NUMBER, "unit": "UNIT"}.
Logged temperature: {"value": 35.3, "unit": "°C"}
